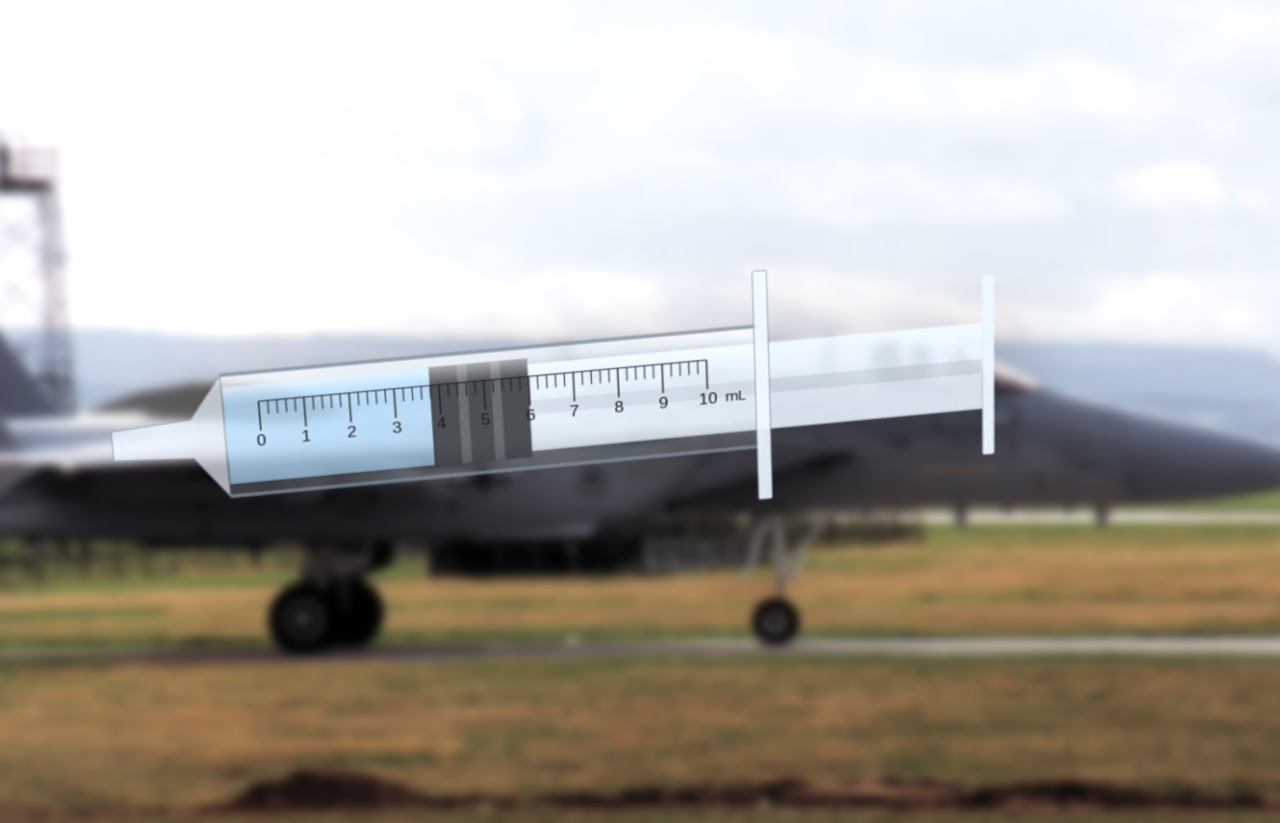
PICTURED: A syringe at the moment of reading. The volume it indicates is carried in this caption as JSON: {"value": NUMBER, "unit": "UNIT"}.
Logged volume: {"value": 3.8, "unit": "mL"}
